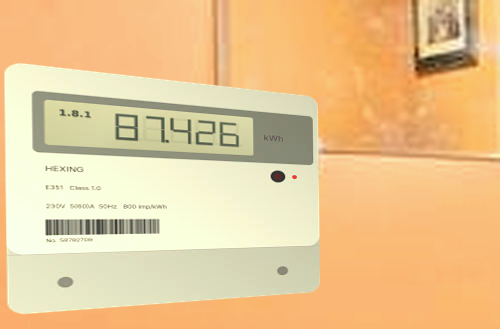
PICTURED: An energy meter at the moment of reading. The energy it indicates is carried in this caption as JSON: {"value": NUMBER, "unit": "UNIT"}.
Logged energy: {"value": 87.426, "unit": "kWh"}
